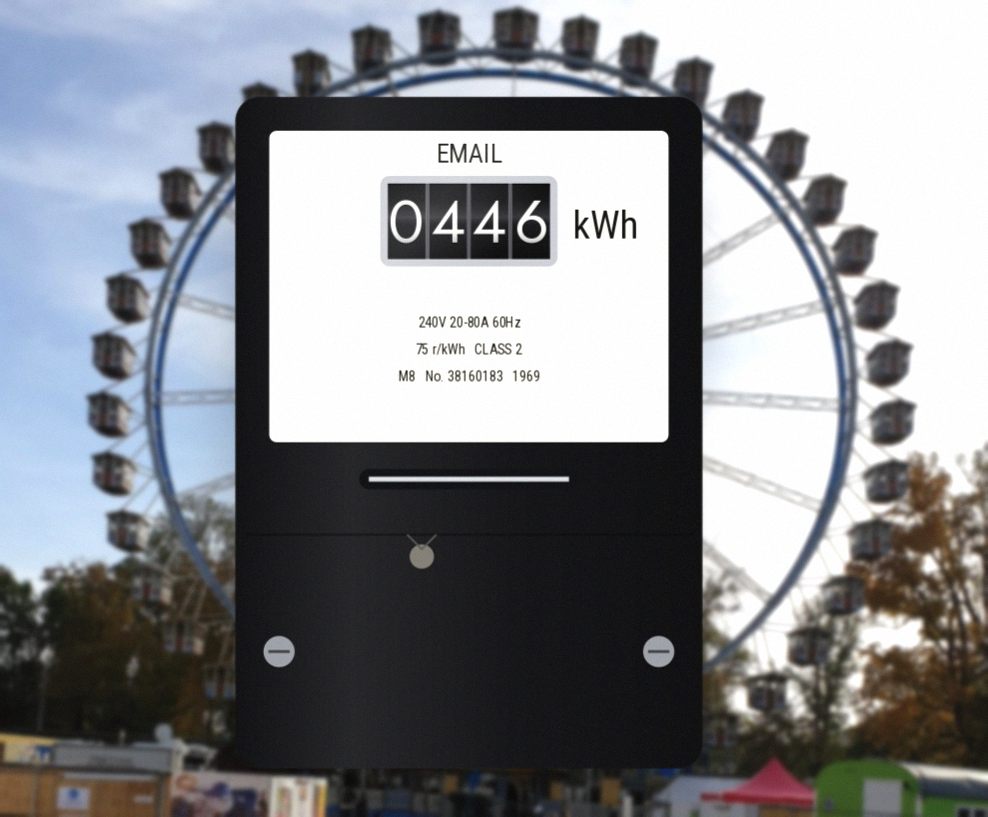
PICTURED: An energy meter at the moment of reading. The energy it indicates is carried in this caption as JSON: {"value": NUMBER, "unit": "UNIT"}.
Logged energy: {"value": 446, "unit": "kWh"}
